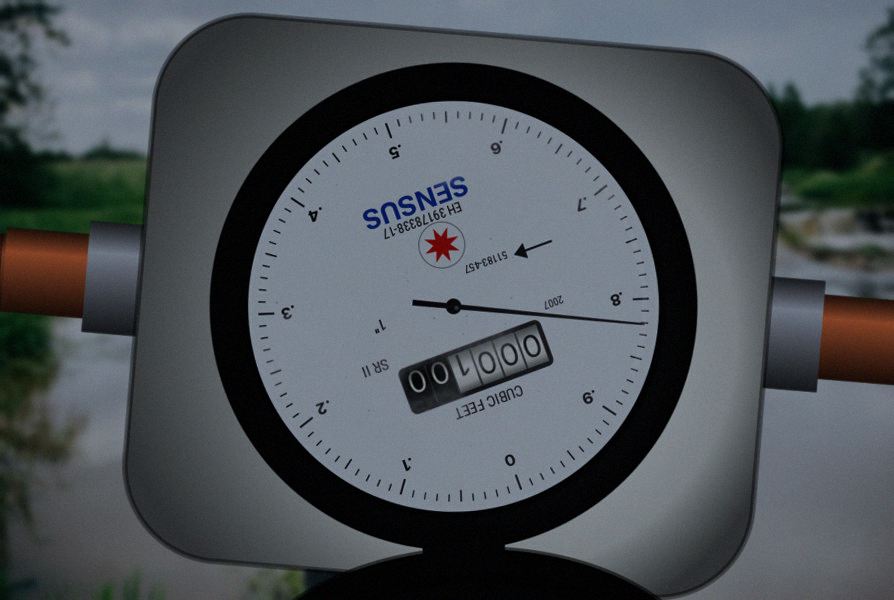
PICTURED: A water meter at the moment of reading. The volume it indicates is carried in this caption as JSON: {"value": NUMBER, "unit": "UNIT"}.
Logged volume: {"value": 99.82, "unit": "ft³"}
